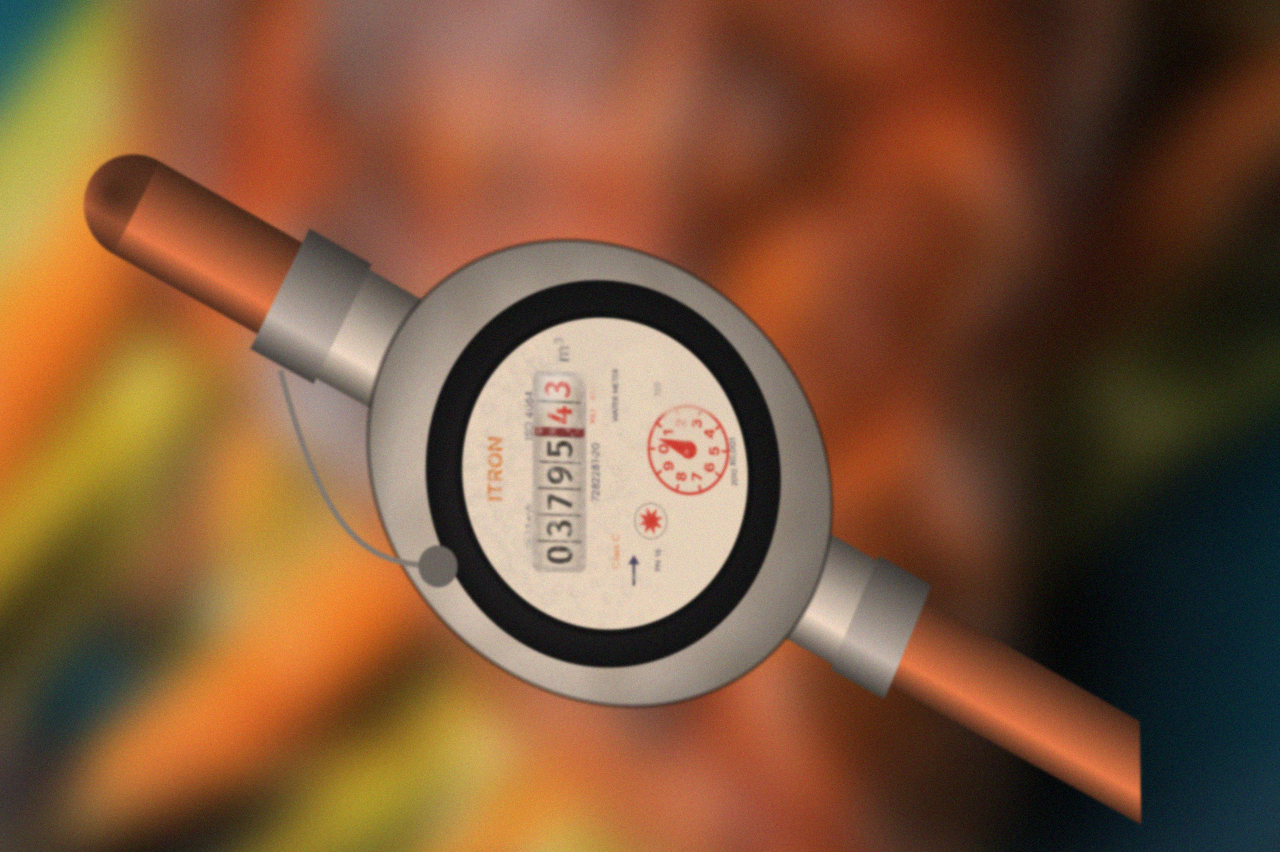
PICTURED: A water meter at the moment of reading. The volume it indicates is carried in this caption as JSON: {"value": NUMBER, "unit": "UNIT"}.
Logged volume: {"value": 3795.430, "unit": "m³"}
